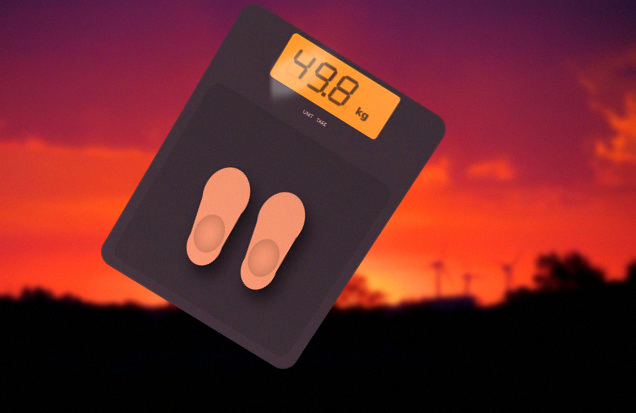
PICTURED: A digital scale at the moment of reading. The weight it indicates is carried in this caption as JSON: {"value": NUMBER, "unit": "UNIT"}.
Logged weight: {"value": 49.8, "unit": "kg"}
